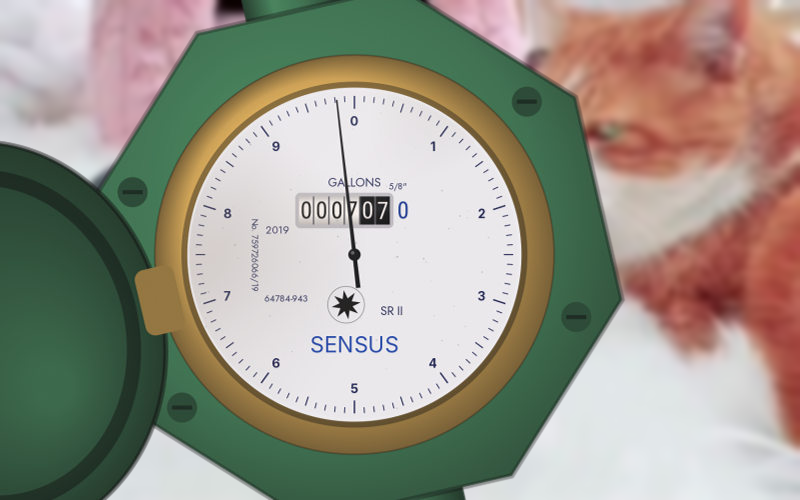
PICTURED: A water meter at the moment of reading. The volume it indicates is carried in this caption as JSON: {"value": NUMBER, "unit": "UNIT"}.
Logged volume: {"value": 7069.8, "unit": "gal"}
